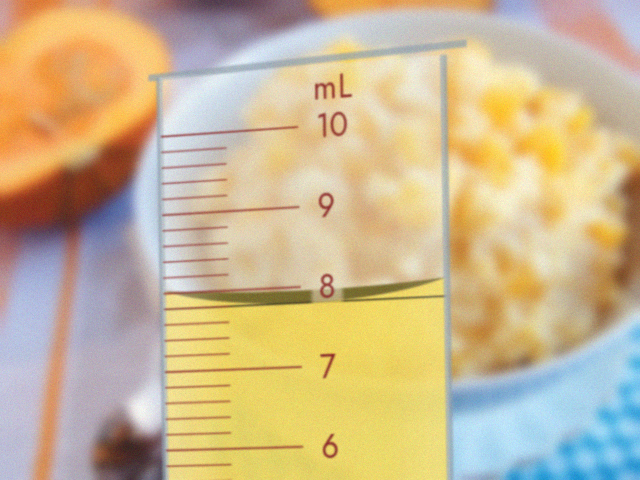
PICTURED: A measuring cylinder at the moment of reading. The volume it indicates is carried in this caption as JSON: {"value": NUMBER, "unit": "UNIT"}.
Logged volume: {"value": 7.8, "unit": "mL"}
